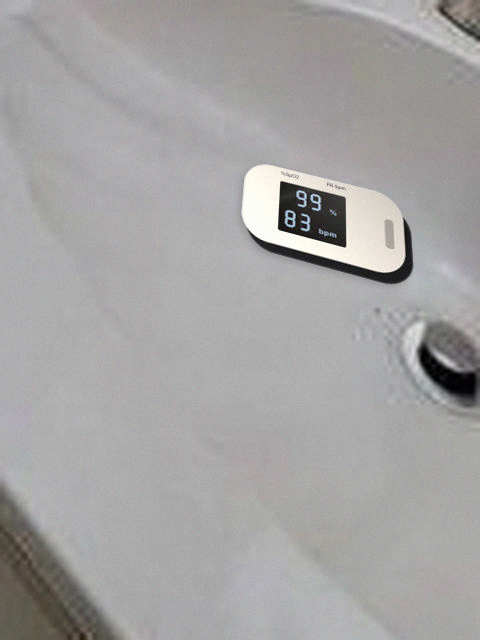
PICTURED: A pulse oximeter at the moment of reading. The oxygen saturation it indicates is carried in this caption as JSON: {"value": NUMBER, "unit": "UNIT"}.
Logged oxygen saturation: {"value": 99, "unit": "%"}
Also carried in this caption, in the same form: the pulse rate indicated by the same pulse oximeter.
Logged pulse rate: {"value": 83, "unit": "bpm"}
